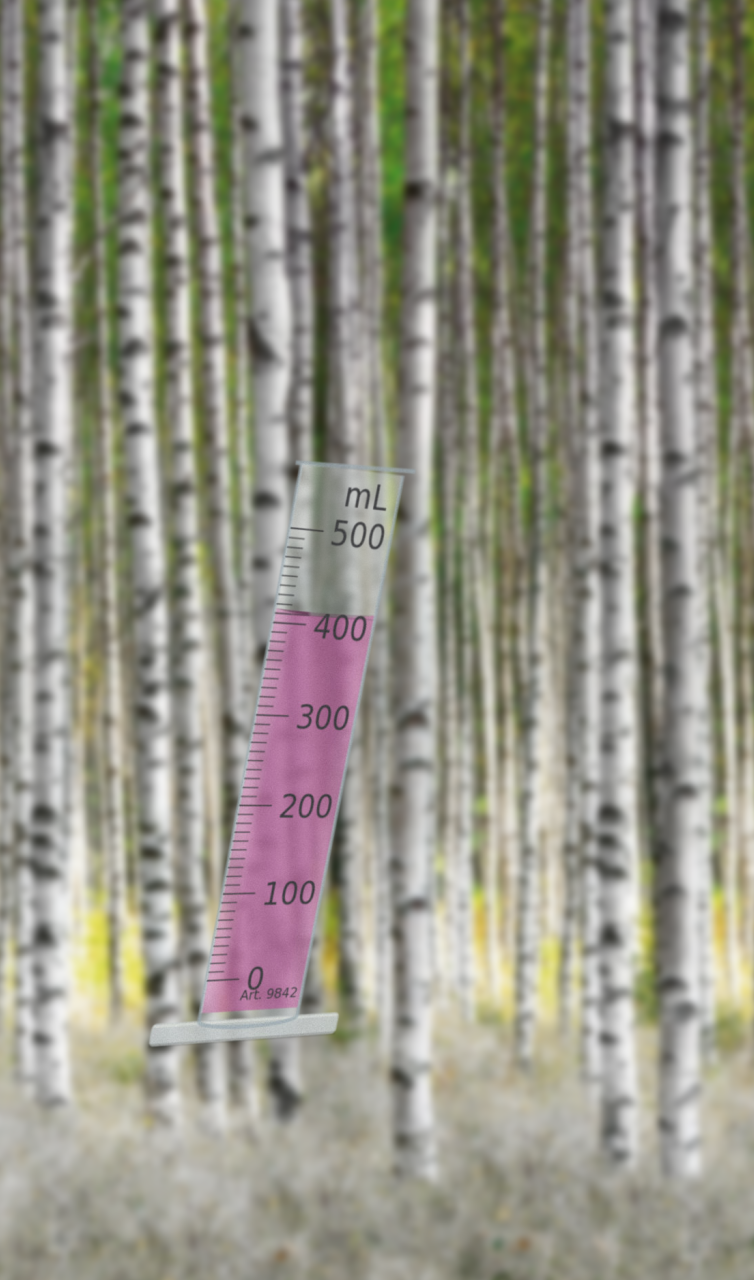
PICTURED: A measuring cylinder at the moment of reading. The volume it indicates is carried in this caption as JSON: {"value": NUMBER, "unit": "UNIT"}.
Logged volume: {"value": 410, "unit": "mL"}
